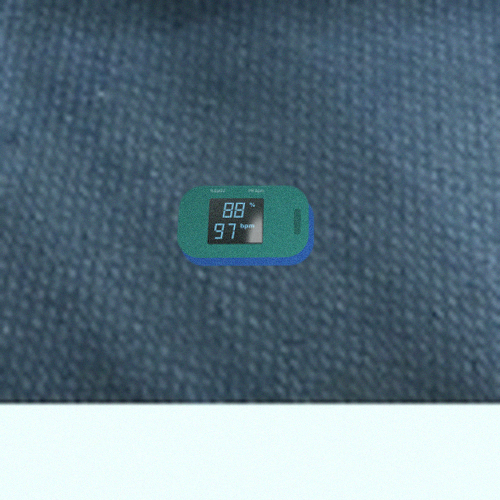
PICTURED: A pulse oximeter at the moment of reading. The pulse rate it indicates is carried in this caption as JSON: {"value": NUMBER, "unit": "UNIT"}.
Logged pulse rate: {"value": 97, "unit": "bpm"}
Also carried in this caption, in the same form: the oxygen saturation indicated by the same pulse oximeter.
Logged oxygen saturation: {"value": 88, "unit": "%"}
